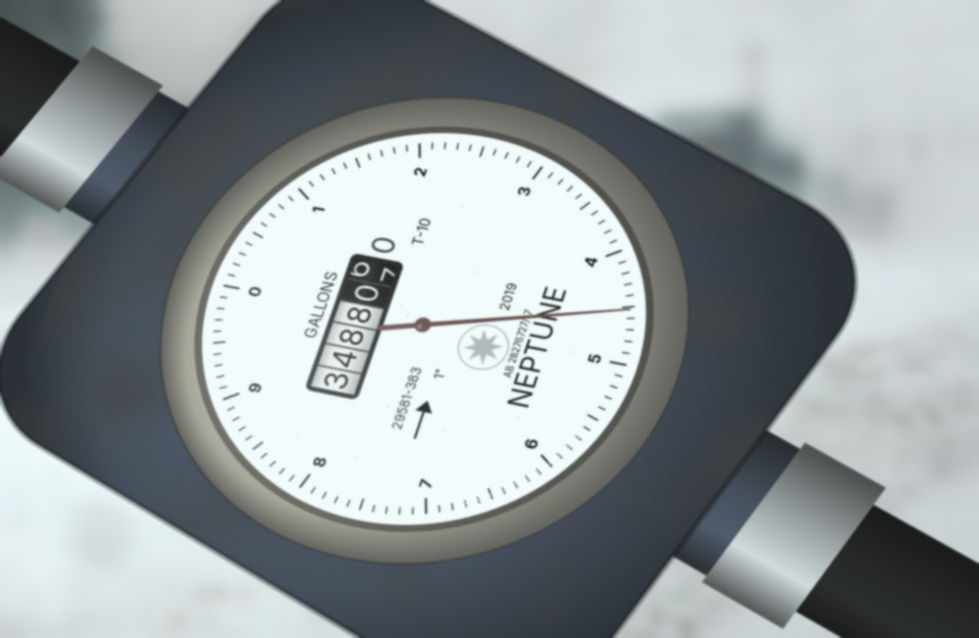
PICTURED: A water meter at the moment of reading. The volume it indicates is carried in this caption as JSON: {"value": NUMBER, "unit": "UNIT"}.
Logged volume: {"value": 3488064.5, "unit": "gal"}
